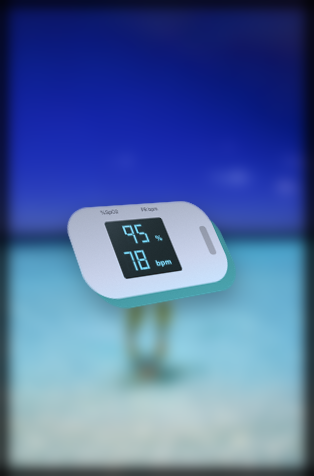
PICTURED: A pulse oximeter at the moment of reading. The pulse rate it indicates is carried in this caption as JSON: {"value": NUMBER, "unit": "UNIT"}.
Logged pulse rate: {"value": 78, "unit": "bpm"}
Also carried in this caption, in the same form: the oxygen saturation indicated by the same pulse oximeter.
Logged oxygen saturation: {"value": 95, "unit": "%"}
